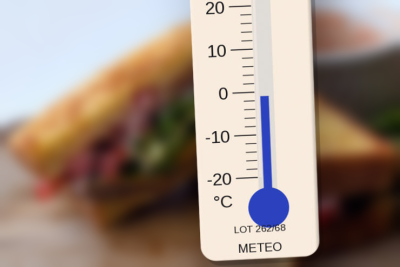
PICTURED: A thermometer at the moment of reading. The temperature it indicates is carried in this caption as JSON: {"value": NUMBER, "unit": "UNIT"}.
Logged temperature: {"value": -1, "unit": "°C"}
